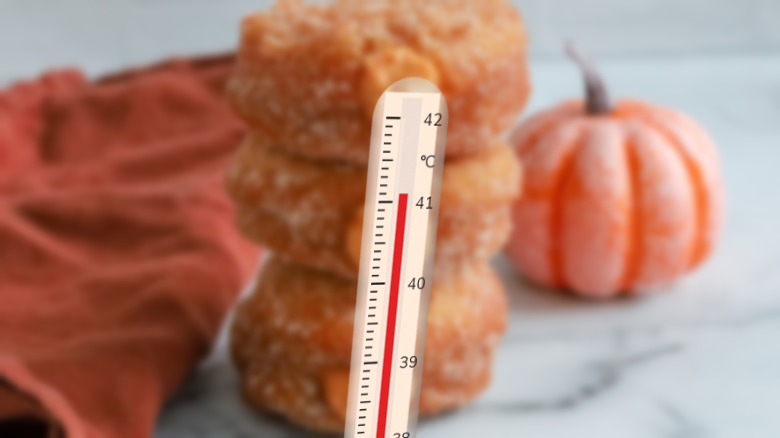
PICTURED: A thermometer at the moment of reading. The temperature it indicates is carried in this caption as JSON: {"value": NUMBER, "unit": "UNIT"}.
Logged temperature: {"value": 41.1, "unit": "°C"}
